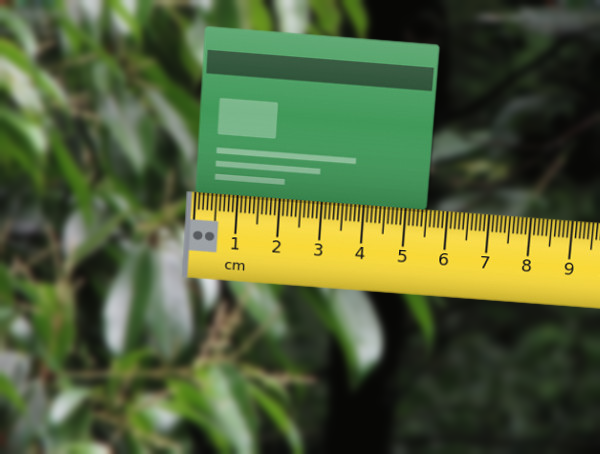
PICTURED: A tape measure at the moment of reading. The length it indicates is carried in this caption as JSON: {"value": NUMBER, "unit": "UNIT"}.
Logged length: {"value": 5.5, "unit": "cm"}
